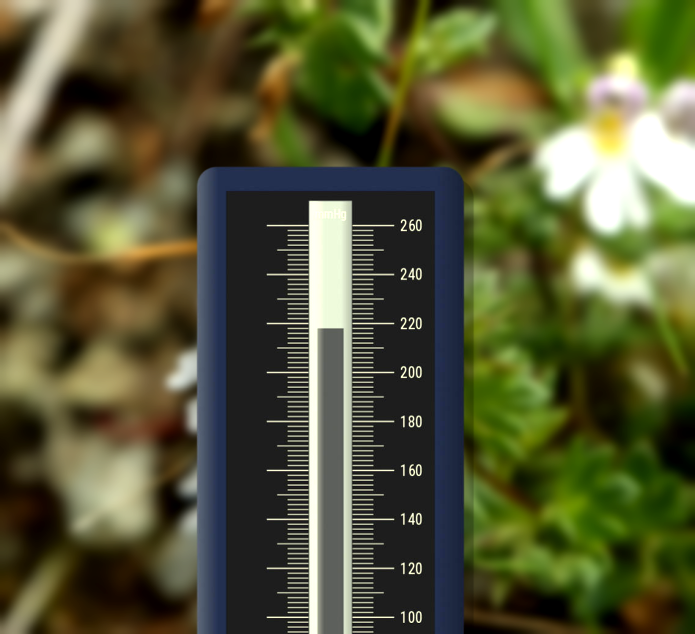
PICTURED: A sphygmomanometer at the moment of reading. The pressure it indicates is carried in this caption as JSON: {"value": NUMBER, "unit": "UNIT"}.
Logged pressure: {"value": 218, "unit": "mmHg"}
